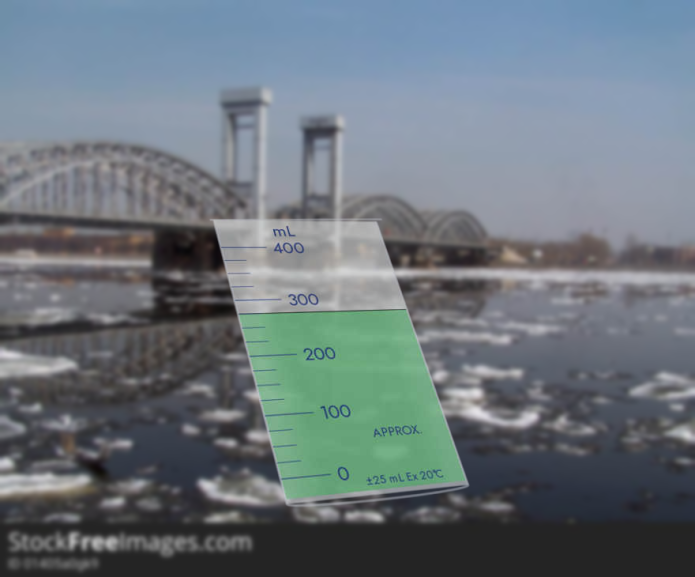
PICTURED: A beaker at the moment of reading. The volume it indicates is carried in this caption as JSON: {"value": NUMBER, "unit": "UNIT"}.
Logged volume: {"value": 275, "unit": "mL"}
